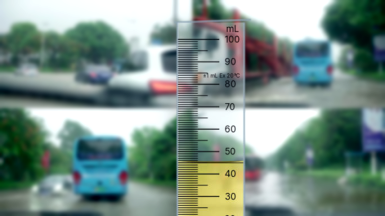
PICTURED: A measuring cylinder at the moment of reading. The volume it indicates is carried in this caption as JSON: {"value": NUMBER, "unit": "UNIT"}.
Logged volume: {"value": 45, "unit": "mL"}
